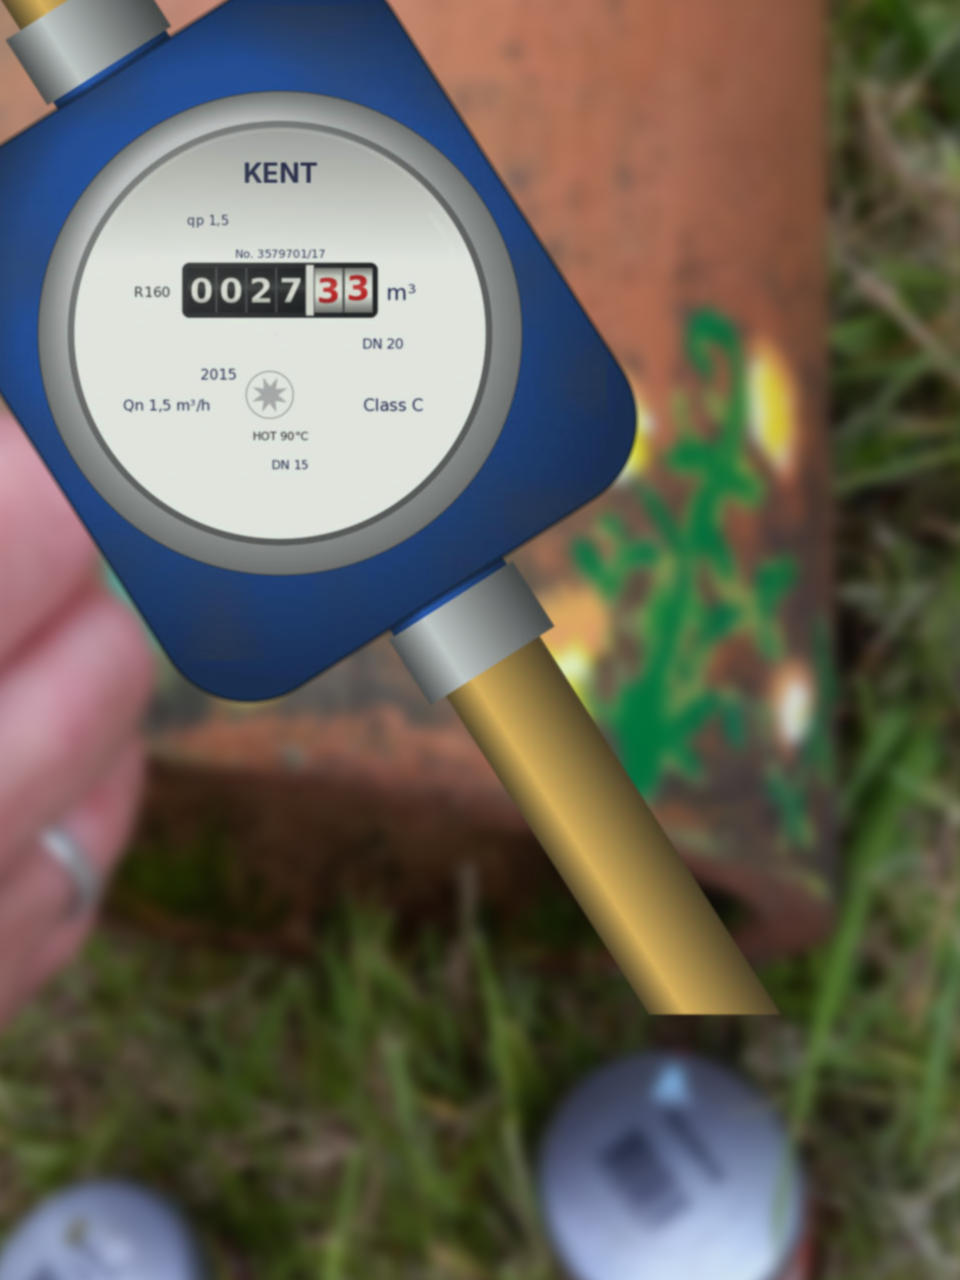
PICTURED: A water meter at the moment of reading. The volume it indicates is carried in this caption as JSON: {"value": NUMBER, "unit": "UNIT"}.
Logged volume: {"value": 27.33, "unit": "m³"}
